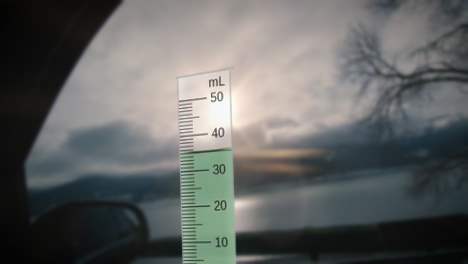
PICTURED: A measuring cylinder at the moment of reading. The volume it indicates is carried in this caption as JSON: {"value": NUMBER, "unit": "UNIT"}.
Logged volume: {"value": 35, "unit": "mL"}
